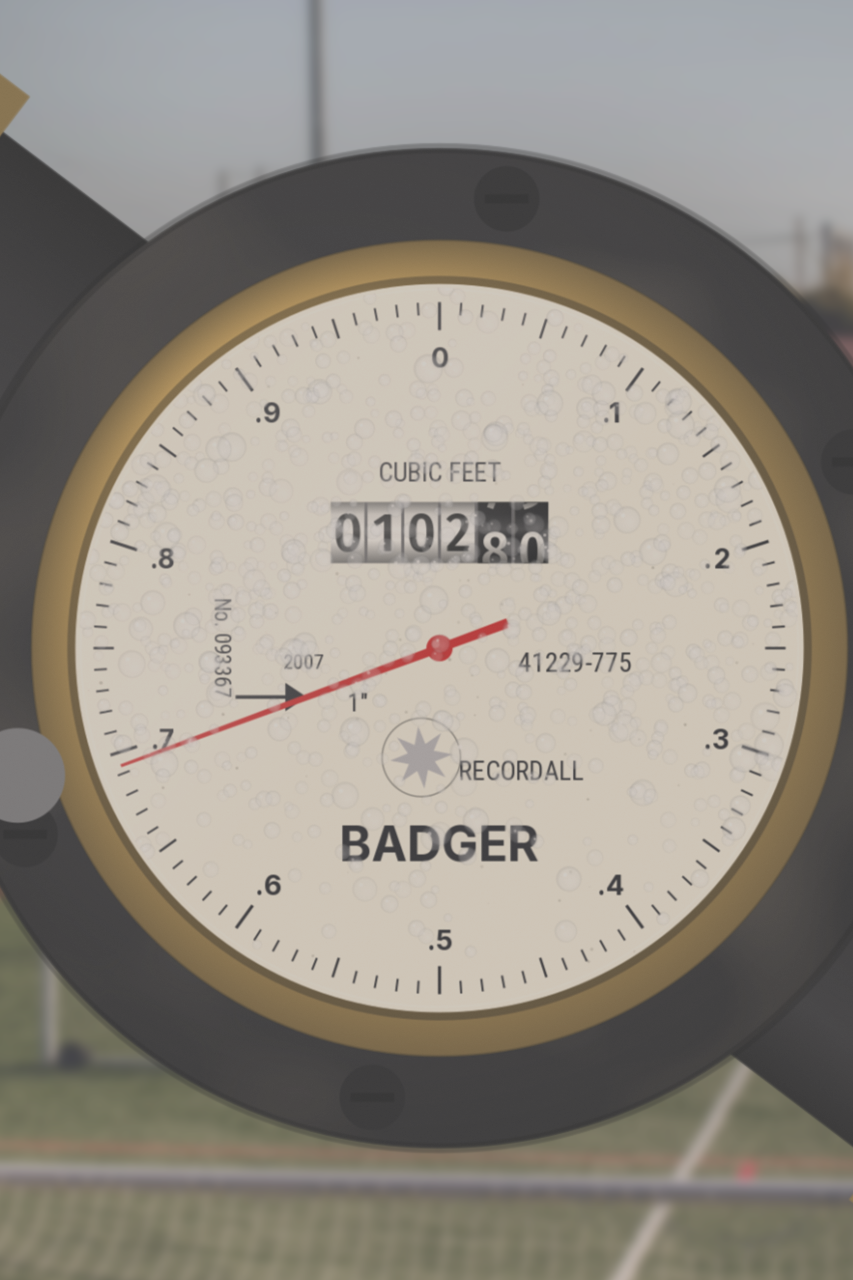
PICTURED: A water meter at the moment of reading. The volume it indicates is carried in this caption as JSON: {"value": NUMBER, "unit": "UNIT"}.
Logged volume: {"value": 10279.69, "unit": "ft³"}
